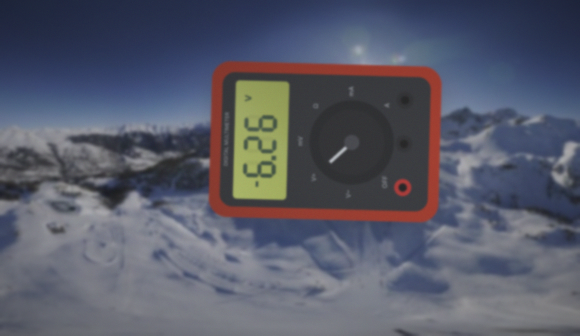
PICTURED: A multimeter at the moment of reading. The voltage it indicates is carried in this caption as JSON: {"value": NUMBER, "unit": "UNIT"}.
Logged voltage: {"value": -6.26, "unit": "V"}
